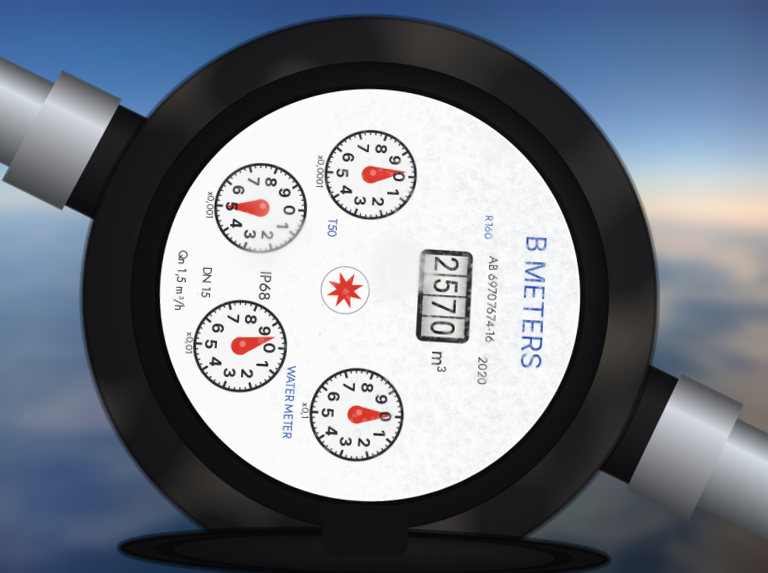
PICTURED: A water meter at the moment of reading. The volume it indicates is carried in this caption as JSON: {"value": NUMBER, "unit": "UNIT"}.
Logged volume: {"value": 2569.9949, "unit": "m³"}
